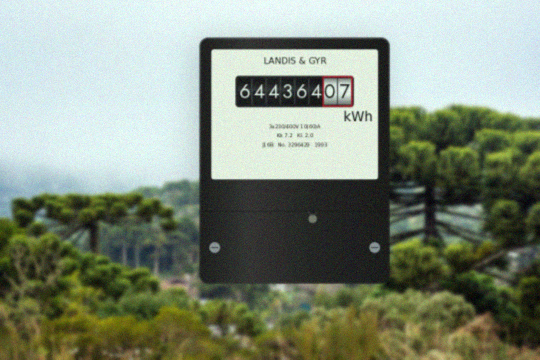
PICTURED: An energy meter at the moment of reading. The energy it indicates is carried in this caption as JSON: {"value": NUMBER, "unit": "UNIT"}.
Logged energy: {"value": 644364.07, "unit": "kWh"}
